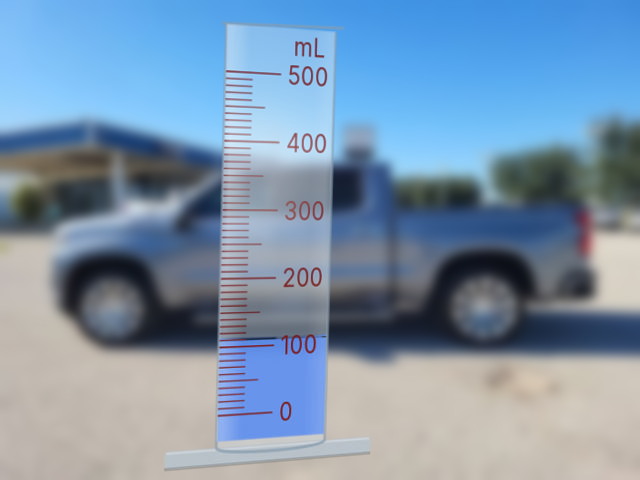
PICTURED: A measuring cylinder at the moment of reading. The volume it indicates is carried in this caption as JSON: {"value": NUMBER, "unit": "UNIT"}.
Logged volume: {"value": 110, "unit": "mL"}
